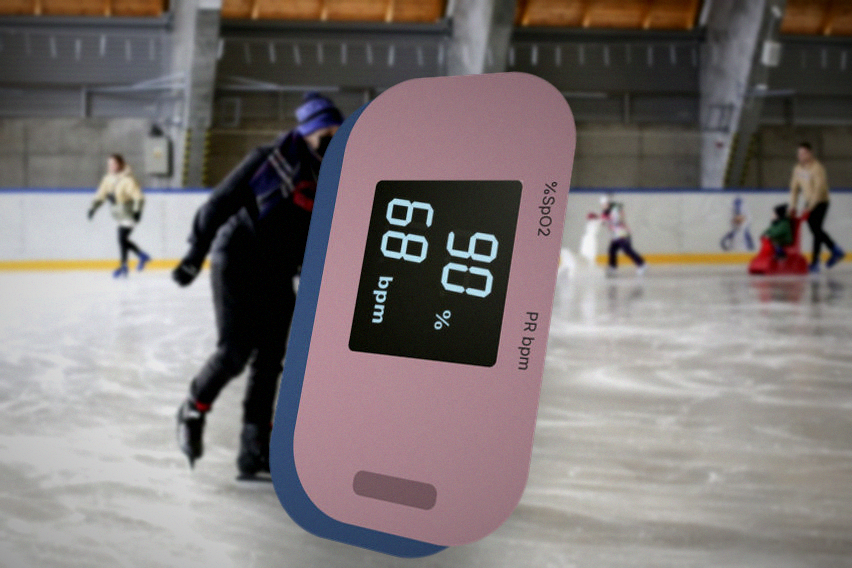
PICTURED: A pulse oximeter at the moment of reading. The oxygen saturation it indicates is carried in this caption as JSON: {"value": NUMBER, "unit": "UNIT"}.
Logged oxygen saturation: {"value": 90, "unit": "%"}
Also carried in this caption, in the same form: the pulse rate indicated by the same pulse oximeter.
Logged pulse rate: {"value": 68, "unit": "bpm"}
